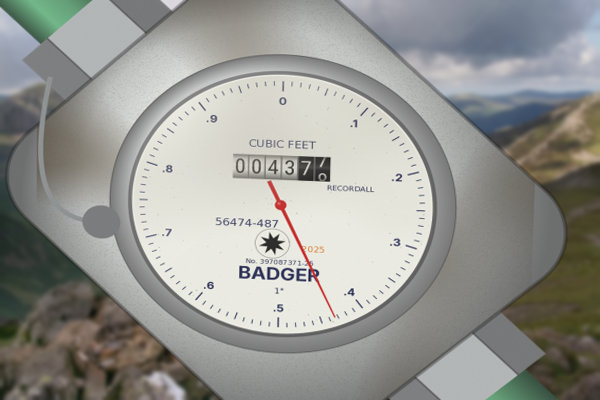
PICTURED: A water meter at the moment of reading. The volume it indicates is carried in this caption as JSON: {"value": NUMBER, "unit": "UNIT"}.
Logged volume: {"value": 4377.43, "unit": "ft³"}
